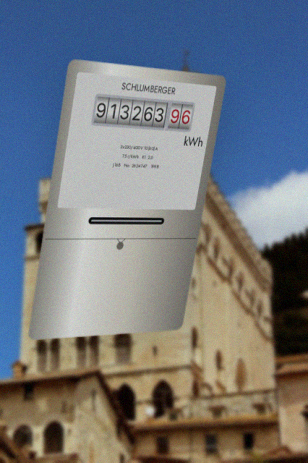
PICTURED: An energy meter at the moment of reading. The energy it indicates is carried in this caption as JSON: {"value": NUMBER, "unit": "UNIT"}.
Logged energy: {"value": 913263.96, "unit": "kWh"}
